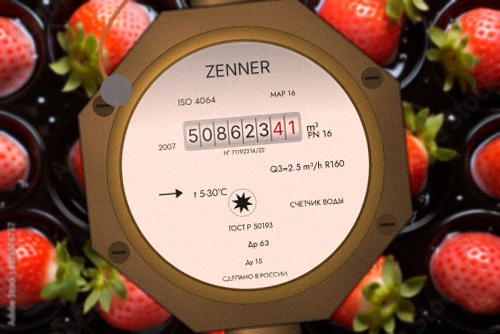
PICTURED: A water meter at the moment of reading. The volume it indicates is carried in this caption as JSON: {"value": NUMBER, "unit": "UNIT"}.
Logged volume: {"value": 508623.41, "unit": "m³"}
